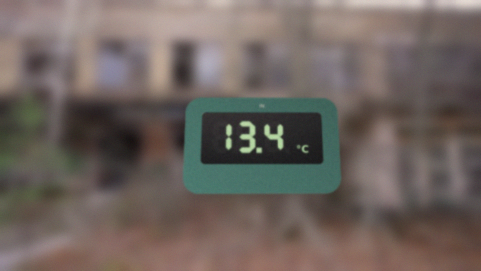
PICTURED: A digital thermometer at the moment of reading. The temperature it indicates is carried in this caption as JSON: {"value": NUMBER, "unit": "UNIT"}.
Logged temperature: {"value": 13.4, "unit": "°C"}
